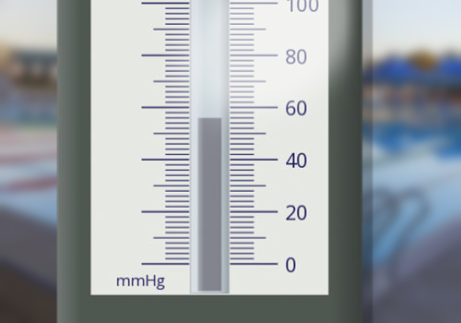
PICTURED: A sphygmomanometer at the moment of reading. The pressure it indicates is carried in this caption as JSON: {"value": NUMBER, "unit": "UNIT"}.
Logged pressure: {"value": 56, "unit": "mmHg"}
